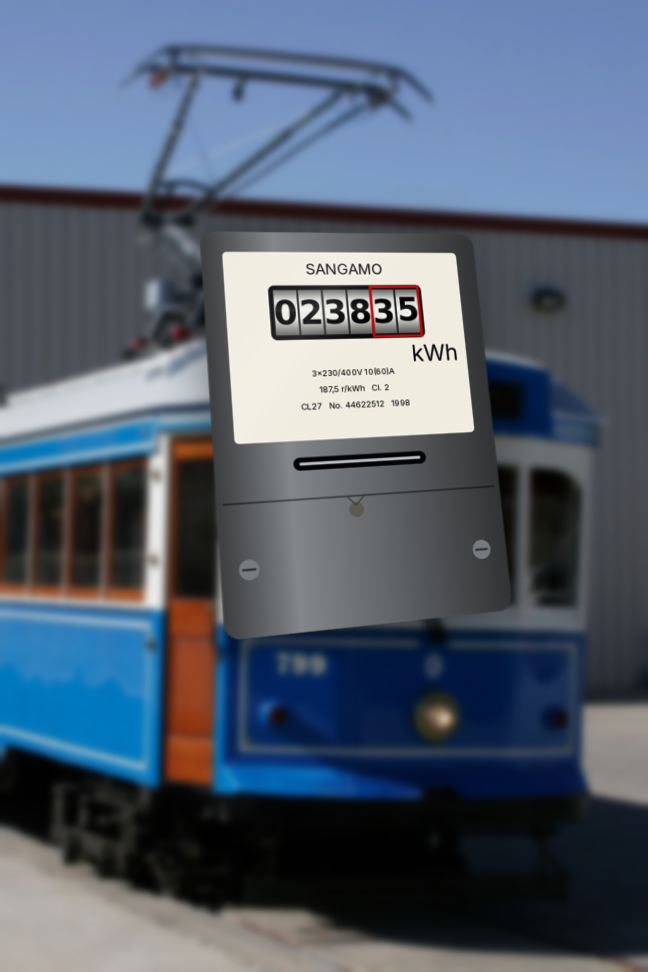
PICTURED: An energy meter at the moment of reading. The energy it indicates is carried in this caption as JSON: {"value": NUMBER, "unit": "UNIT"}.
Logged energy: {"value": 238.35, "unit": "kWh"}
